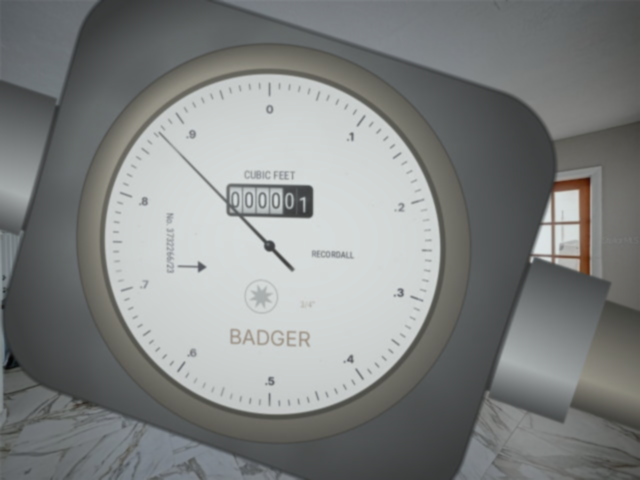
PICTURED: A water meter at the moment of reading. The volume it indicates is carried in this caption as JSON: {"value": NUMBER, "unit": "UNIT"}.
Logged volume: {"value": 0.87, "unit": "ft³"}
